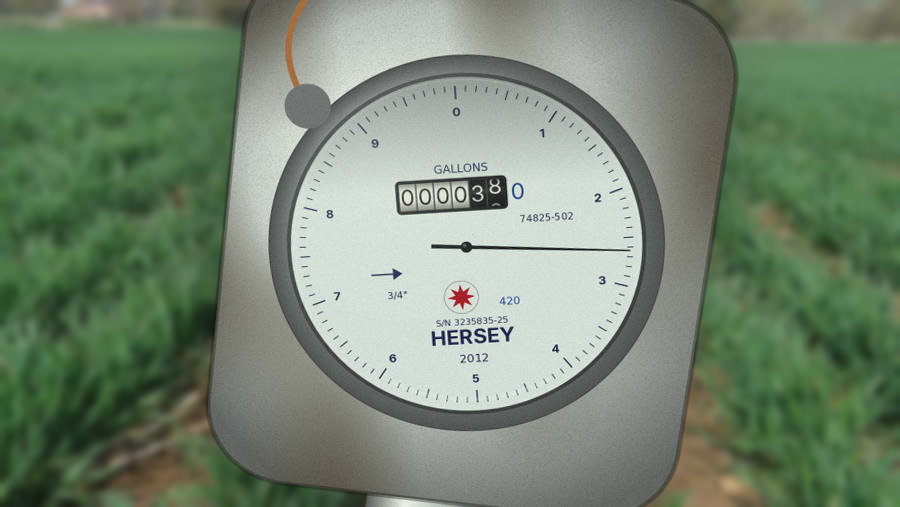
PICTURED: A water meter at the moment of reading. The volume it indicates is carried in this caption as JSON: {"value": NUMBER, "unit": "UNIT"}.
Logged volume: {"value": 382.6, "unit": "gal"}
